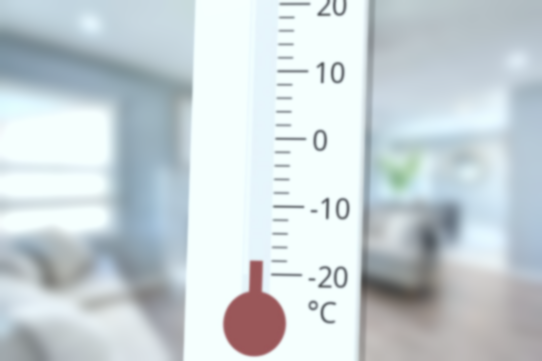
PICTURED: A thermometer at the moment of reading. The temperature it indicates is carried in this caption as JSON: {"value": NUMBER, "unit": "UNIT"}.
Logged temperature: {"value": -18, "unit": "°C"}
